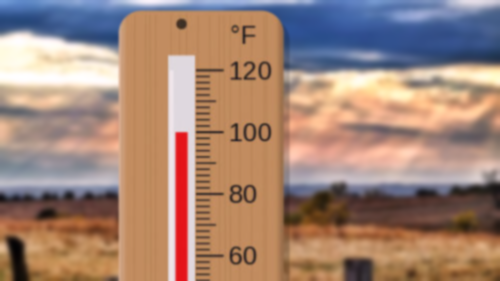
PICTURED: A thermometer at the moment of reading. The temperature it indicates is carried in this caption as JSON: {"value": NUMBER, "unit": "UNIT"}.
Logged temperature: {"value": 100, "unit": "°F"}
